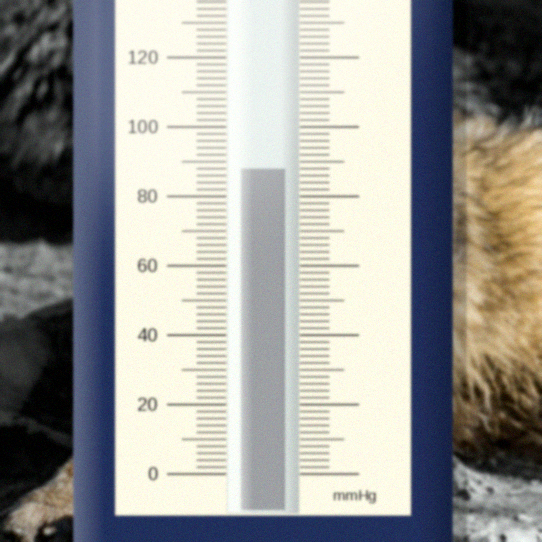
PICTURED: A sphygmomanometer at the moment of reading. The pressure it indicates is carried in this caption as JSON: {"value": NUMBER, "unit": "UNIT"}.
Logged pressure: {"value": 88, "unit": "mmHg"}
